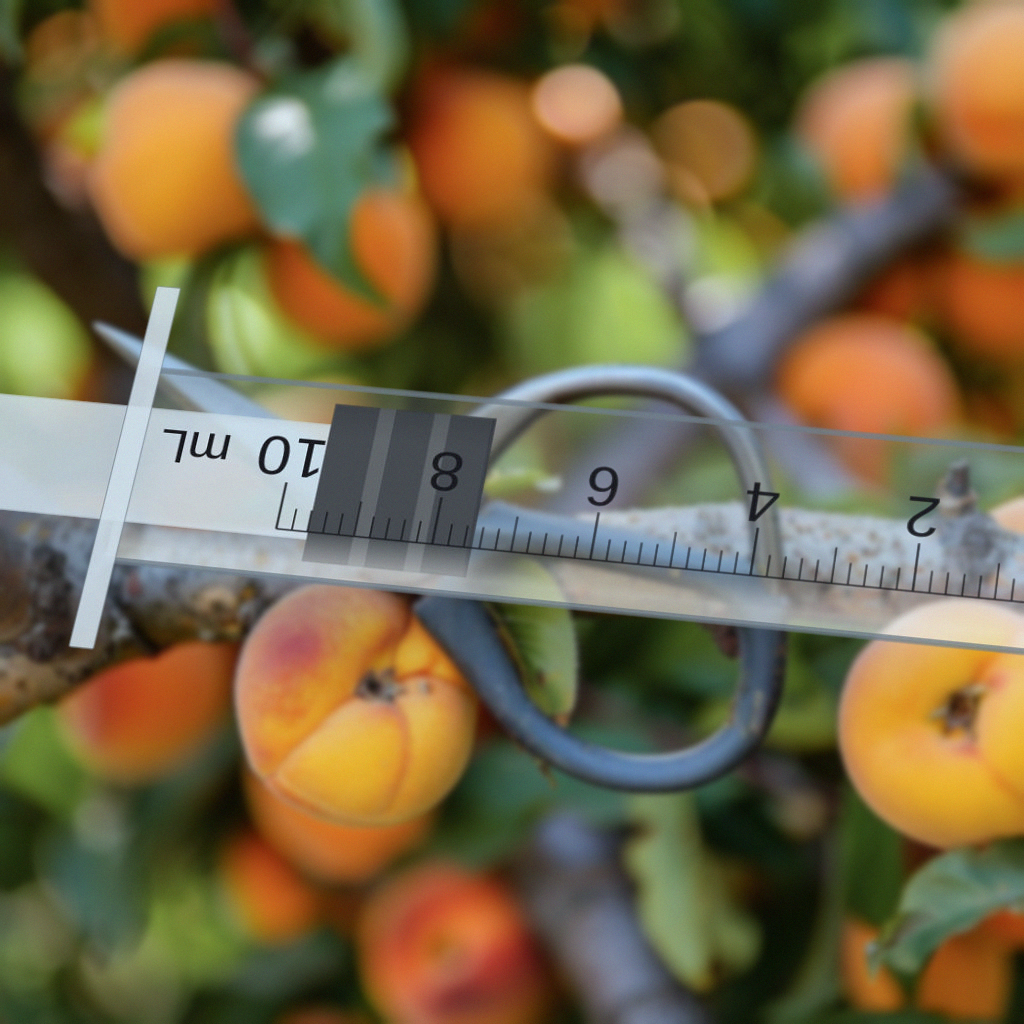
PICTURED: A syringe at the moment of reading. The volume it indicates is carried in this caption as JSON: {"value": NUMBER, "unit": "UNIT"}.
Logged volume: {"value": 7.5, "unit": "mL"}
